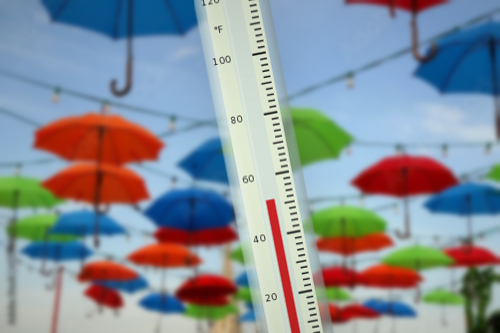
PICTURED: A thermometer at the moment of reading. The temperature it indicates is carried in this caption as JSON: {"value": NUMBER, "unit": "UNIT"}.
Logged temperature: {"value": 52, "unit": "°F"}
